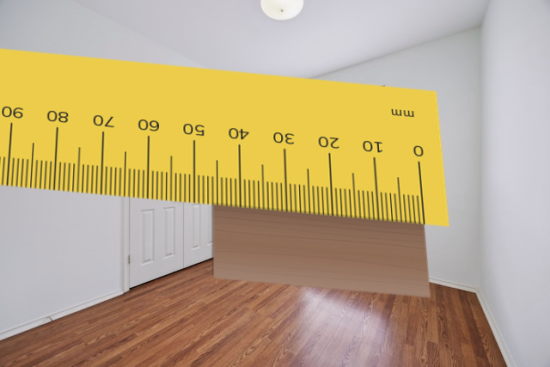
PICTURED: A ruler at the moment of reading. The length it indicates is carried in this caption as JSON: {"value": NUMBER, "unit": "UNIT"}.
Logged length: {"value": 46, "unit": "mm"}
